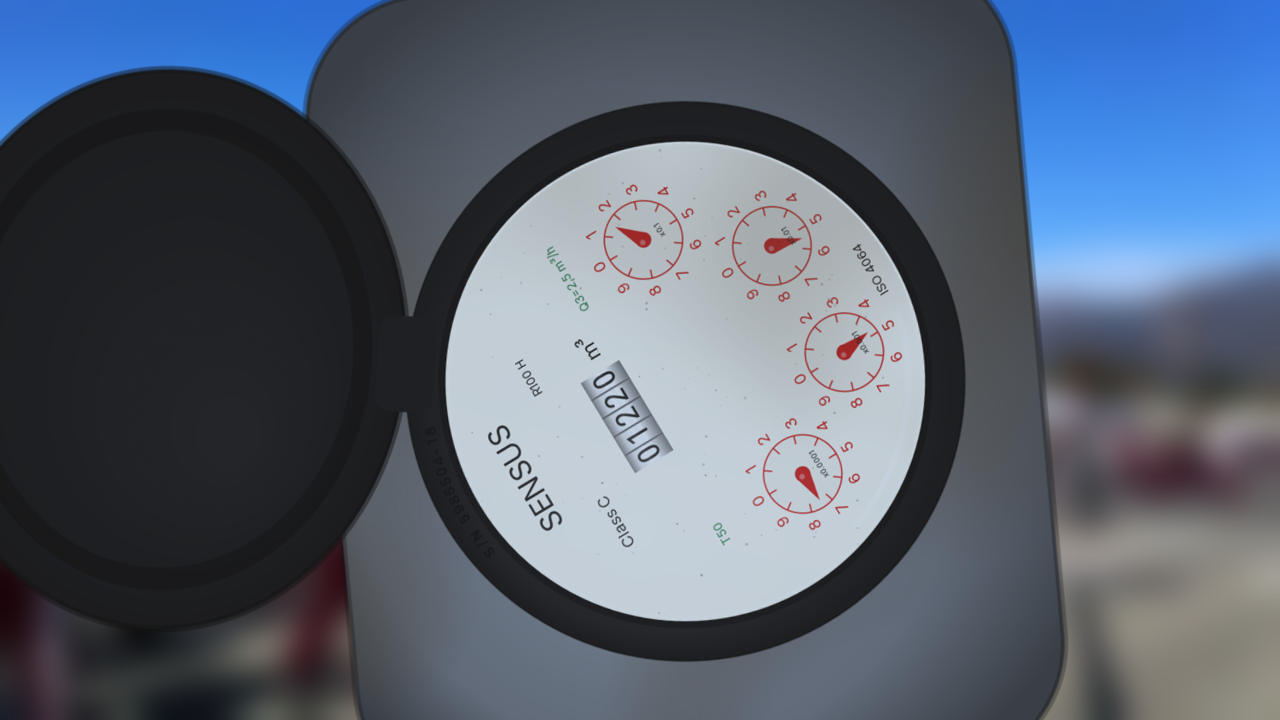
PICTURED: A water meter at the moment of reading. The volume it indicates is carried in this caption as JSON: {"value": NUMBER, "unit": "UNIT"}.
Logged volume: {"value": 1220.1547, "unit": "m³"}
